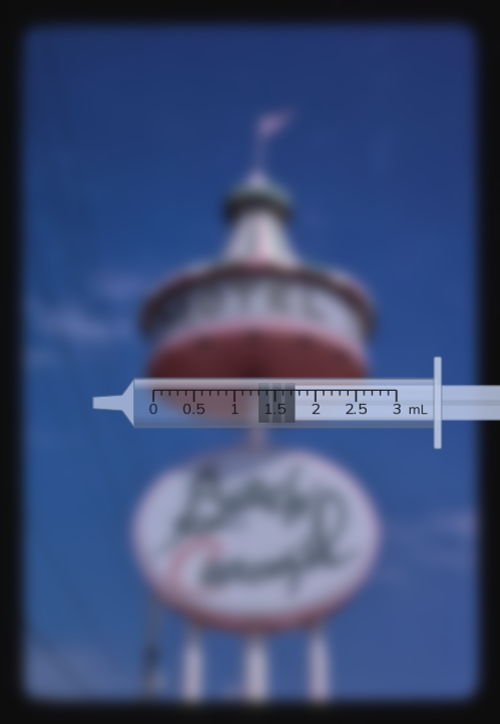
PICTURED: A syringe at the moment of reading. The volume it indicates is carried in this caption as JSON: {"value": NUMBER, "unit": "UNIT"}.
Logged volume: {"value": 1.3, "unit": "mL"}
